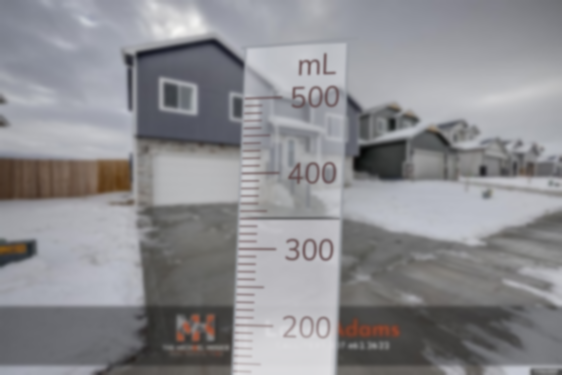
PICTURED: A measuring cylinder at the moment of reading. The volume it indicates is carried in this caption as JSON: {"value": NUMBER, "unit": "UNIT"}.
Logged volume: {"value": 340, "unit": "mL"}
